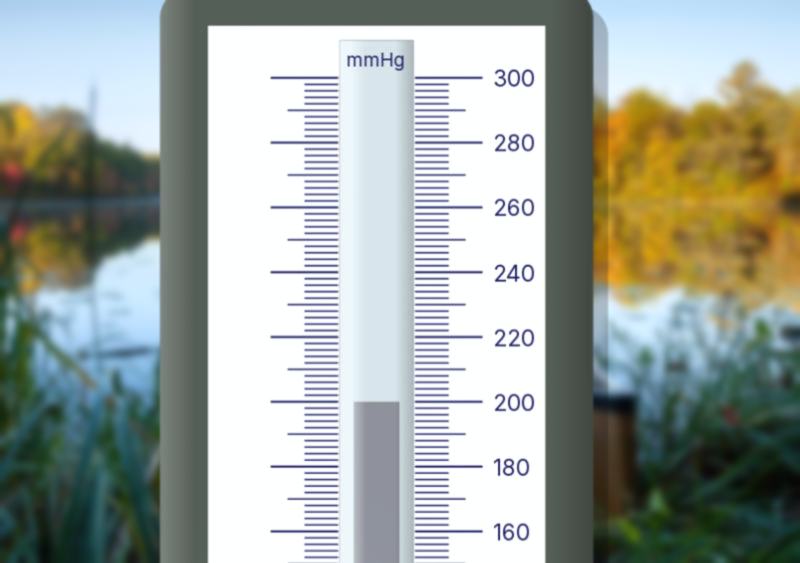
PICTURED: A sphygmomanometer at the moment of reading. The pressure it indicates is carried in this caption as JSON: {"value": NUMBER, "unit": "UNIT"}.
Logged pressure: {"value": 200, "unit": "mmHg"}
